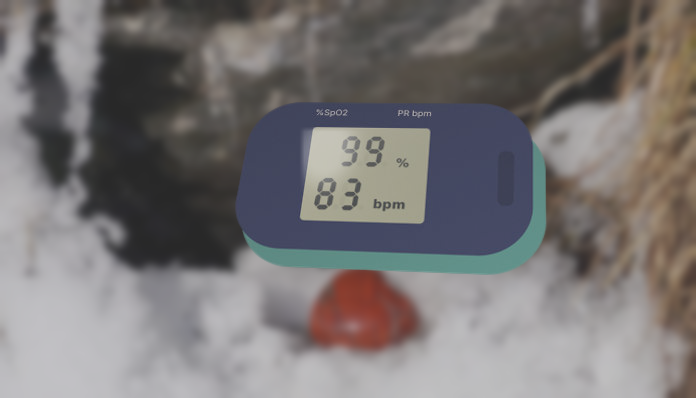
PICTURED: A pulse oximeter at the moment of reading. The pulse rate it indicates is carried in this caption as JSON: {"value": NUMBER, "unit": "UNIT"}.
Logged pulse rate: {"value": 83, "unit": "bpm"}
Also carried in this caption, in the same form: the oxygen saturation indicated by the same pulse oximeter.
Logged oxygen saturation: {"value": 99, "unit": "%"}
